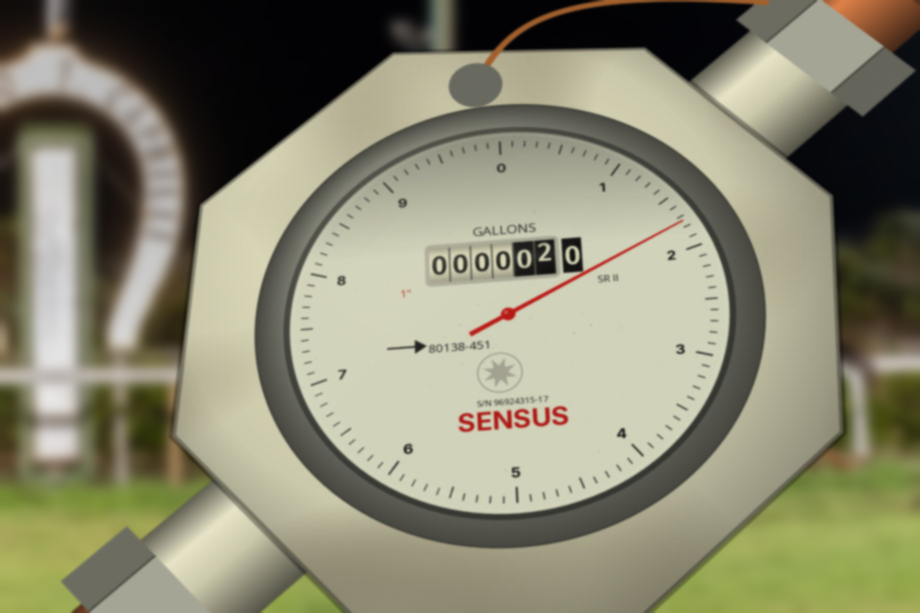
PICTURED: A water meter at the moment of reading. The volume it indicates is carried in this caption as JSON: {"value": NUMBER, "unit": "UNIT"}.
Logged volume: {"value": 21.7, "unit": "gal"}
